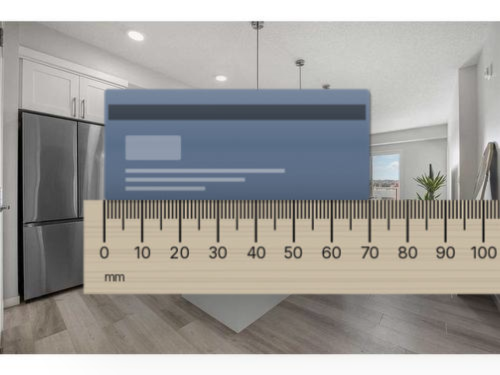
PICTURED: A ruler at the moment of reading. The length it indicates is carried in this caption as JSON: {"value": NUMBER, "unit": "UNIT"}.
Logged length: {"value": 70, "unit": "mm"}
